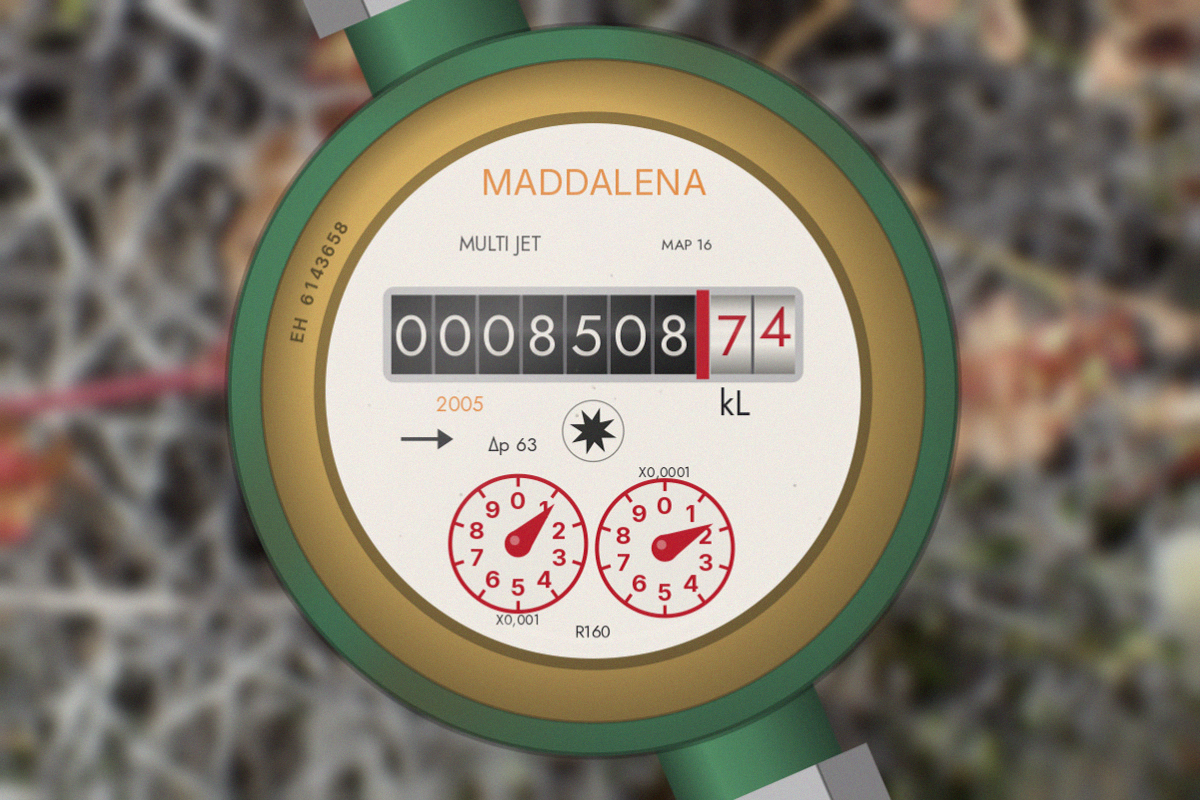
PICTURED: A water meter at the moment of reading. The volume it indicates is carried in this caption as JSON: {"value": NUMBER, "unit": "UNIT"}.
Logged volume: {"value": 8508.7411, "unit": "kL"}
